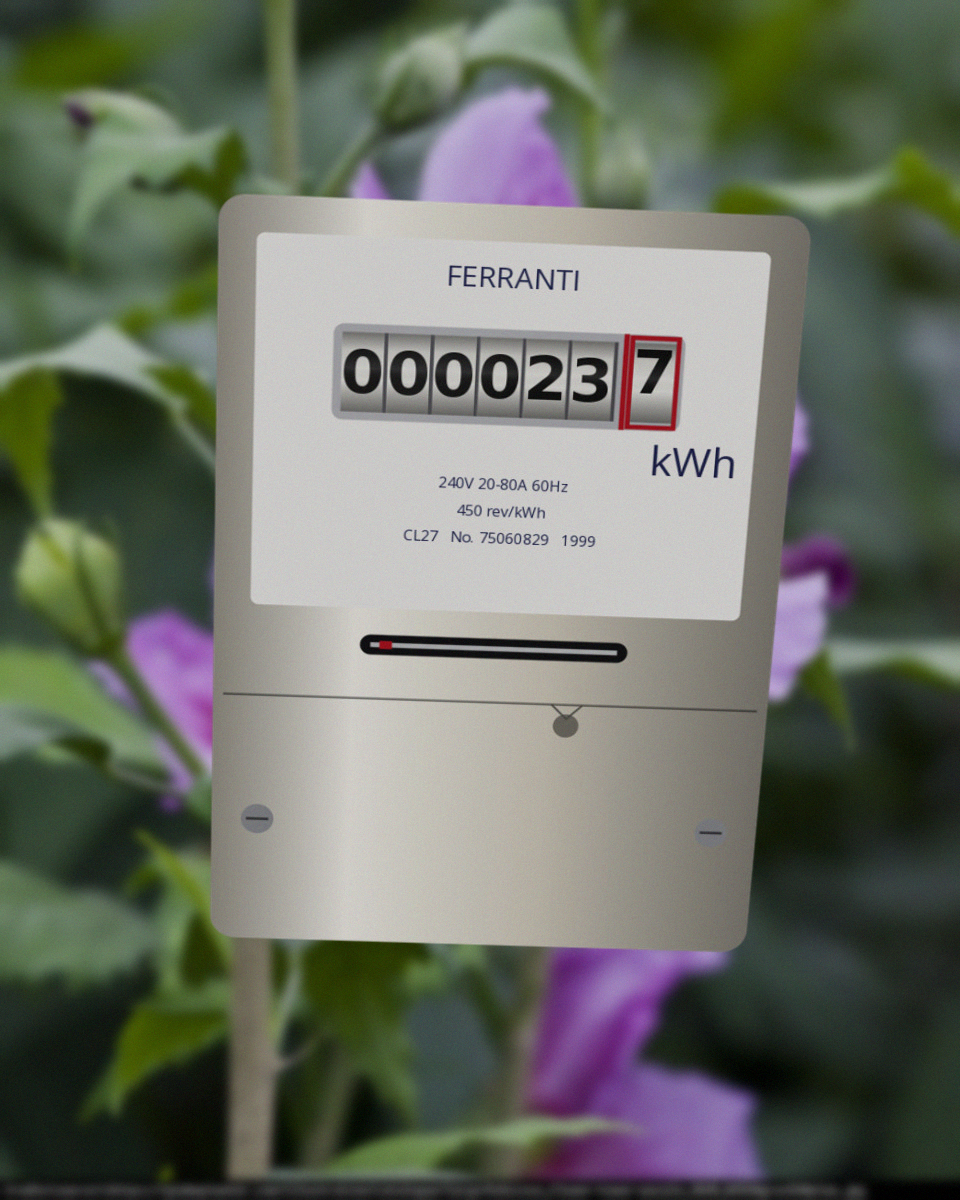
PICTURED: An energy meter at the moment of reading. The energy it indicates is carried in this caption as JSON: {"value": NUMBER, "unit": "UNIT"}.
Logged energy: {"value": 23.7, "unit": "kWh"}
